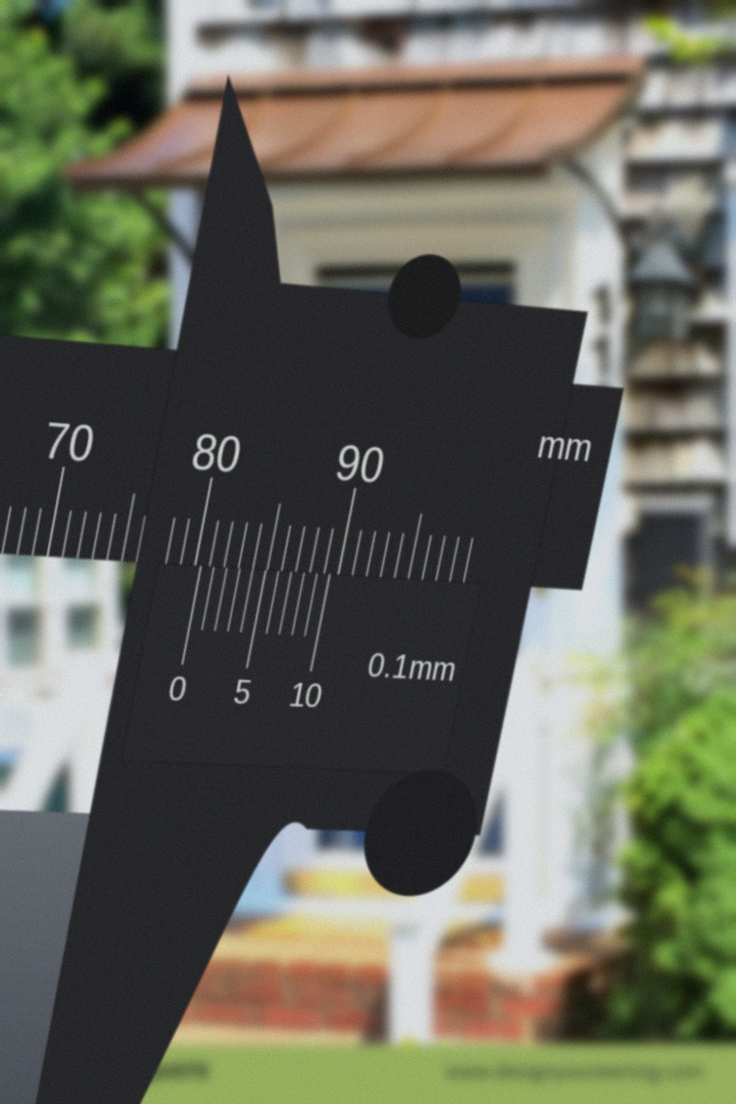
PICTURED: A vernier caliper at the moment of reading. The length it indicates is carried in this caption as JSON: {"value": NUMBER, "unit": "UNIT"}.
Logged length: {"value": 80.4, "unit": "mm"}
